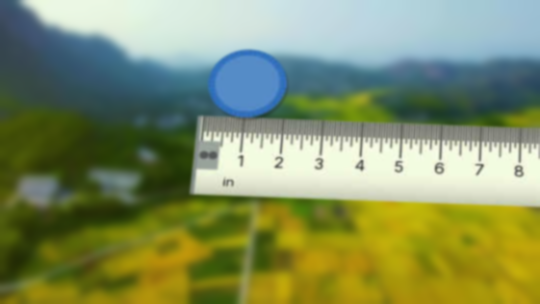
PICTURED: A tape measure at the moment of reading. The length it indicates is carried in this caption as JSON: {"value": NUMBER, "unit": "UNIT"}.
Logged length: {"value": 2, "unit": "in"}
